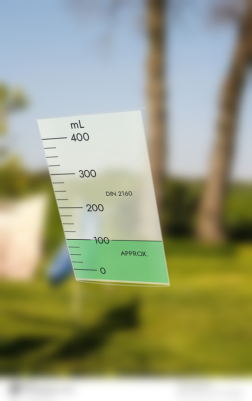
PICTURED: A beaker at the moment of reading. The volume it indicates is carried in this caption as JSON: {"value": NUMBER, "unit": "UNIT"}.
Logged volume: {"value": 100, "unit": "mL"}
